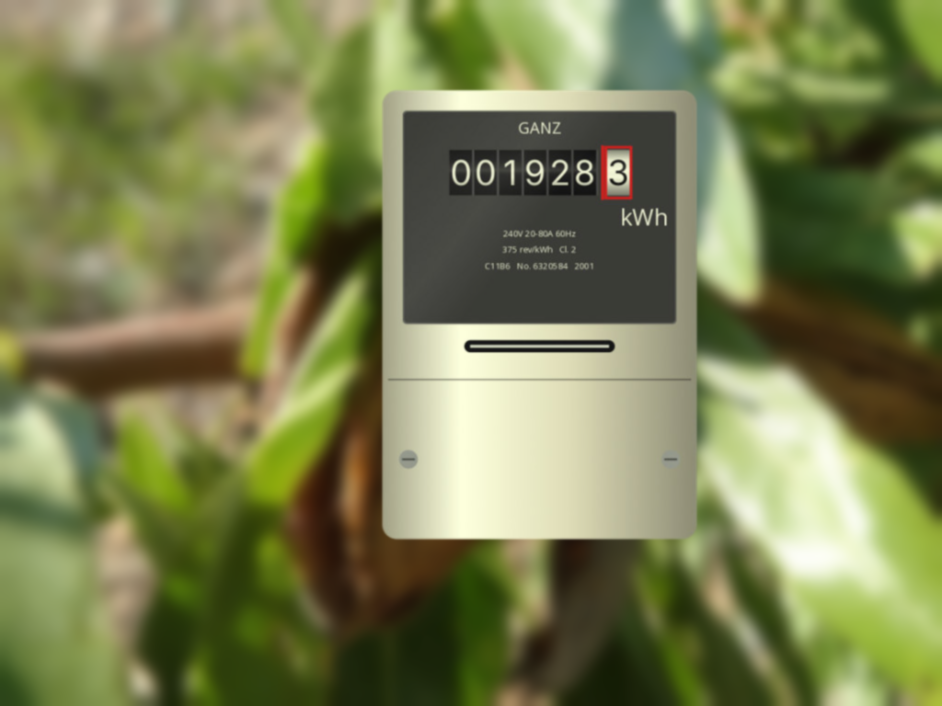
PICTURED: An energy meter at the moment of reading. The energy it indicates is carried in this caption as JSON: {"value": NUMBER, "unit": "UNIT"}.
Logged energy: {"value": 1928.3, "unit": "kWh"}
